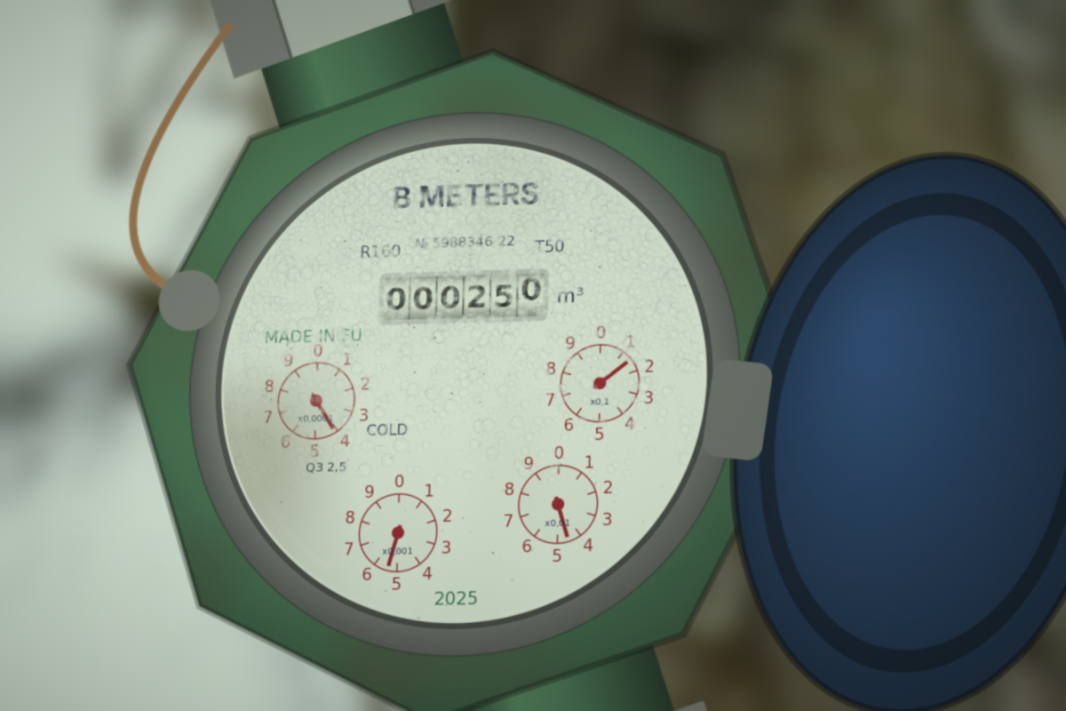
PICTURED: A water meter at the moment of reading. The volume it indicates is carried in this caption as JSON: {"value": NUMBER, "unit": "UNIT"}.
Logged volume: {"value": 250.1454, "unit": "m³"}
